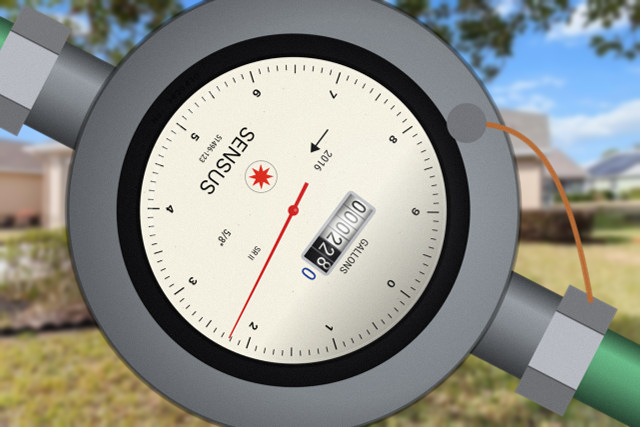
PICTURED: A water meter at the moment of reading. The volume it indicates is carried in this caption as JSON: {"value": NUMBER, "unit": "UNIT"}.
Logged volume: {"value": 2282.2, "unit": "gal"}
